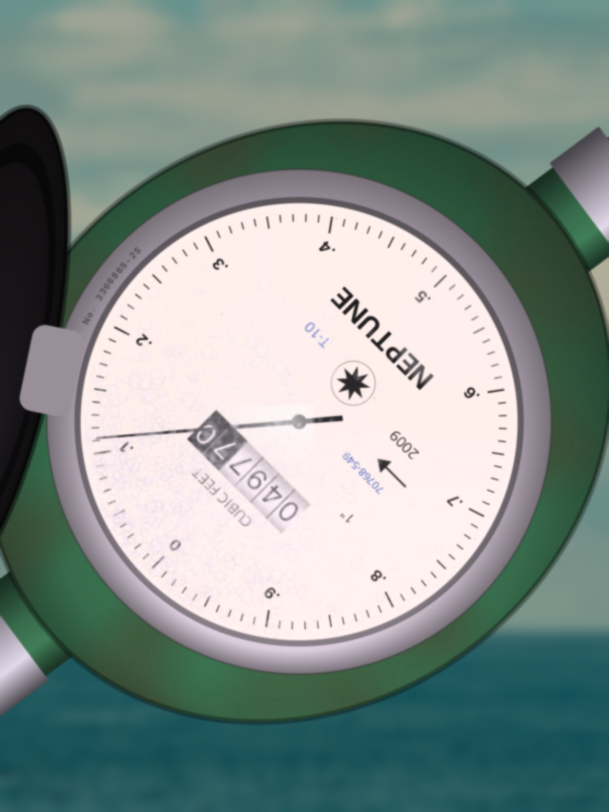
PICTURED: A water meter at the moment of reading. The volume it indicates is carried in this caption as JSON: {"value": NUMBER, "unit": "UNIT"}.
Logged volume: {"value": 49770.11, "unit": "ft³"}
